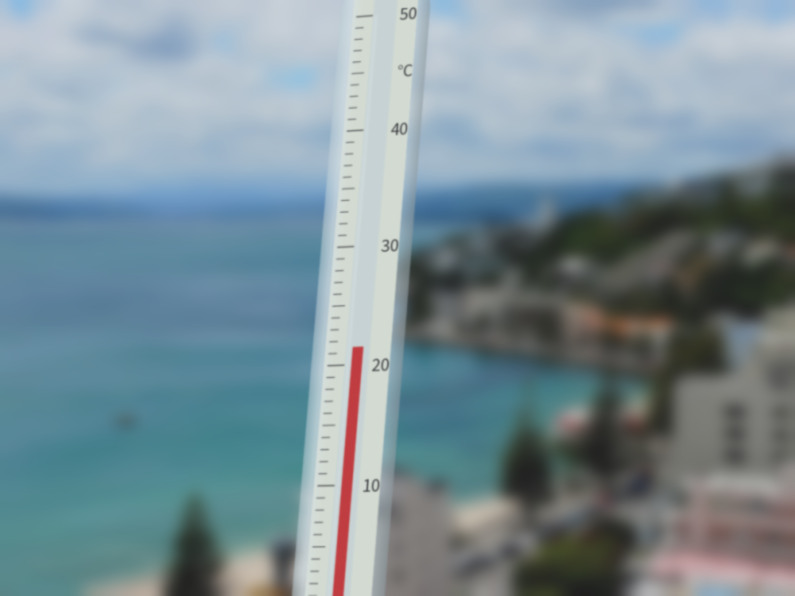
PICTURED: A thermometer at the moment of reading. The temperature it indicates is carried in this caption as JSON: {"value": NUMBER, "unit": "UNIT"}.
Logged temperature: {"value": 21.5, "unit": "°C"}
